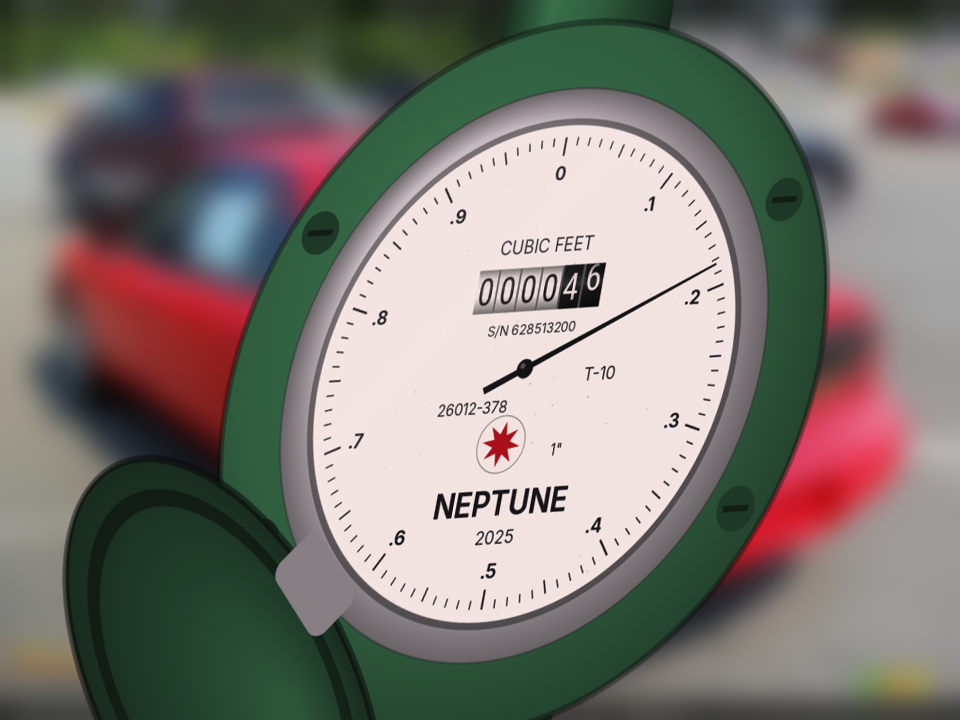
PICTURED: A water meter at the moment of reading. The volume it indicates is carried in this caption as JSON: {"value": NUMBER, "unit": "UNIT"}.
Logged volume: {"value": 46.18, "unit": "ft³"}
